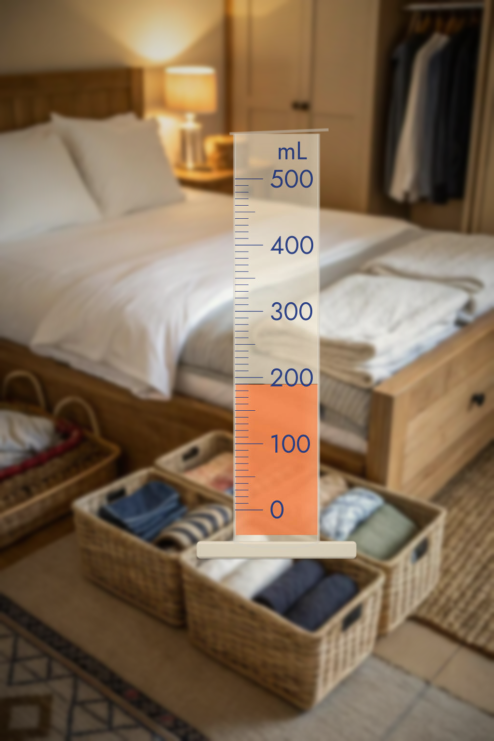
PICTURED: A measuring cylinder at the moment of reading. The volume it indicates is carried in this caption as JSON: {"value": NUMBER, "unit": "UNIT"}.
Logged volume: {"value": 190, "unit": "mL"}
